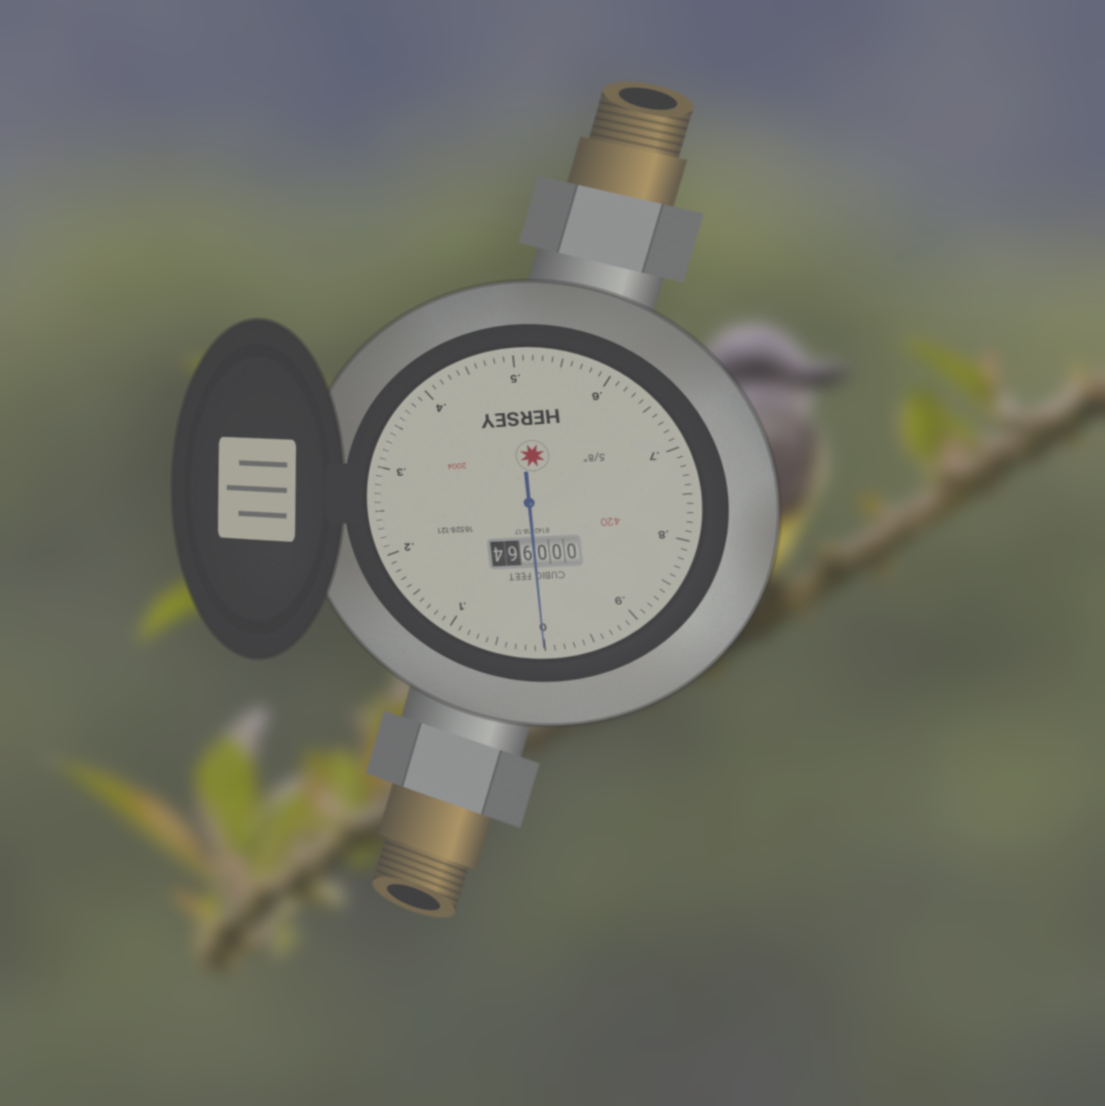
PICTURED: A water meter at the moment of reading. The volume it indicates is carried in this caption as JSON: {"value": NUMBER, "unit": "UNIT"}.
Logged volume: {"value": 964.00, "unit": "ft³"}
